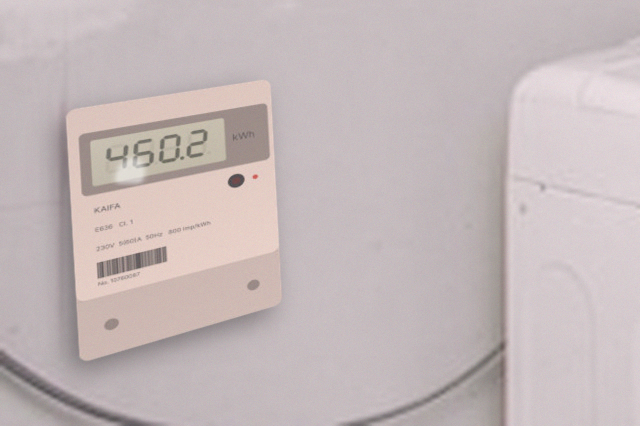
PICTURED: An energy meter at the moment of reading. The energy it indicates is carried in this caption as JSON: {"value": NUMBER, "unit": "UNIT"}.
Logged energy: {"value": 460.2, "unit": "kWh"}
